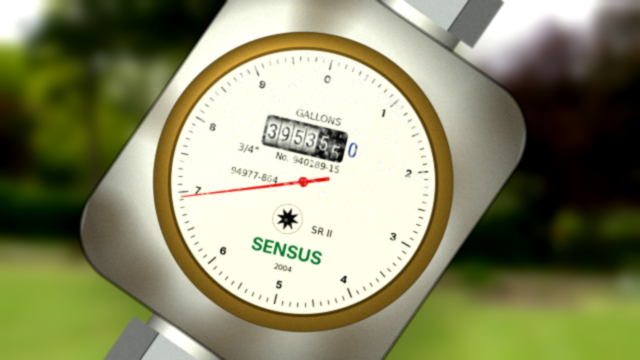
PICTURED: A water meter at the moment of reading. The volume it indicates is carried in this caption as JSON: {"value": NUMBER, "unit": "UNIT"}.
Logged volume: {"value": 3953546.9, "unit": "gal"}
